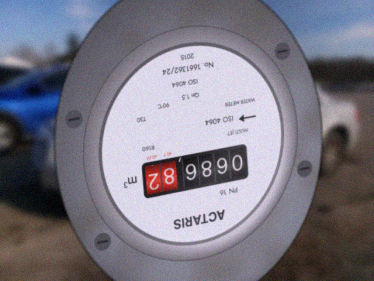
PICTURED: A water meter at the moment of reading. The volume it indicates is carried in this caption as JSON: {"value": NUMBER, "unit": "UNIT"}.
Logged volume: {"value": 686.82, "unit": "m³"}
